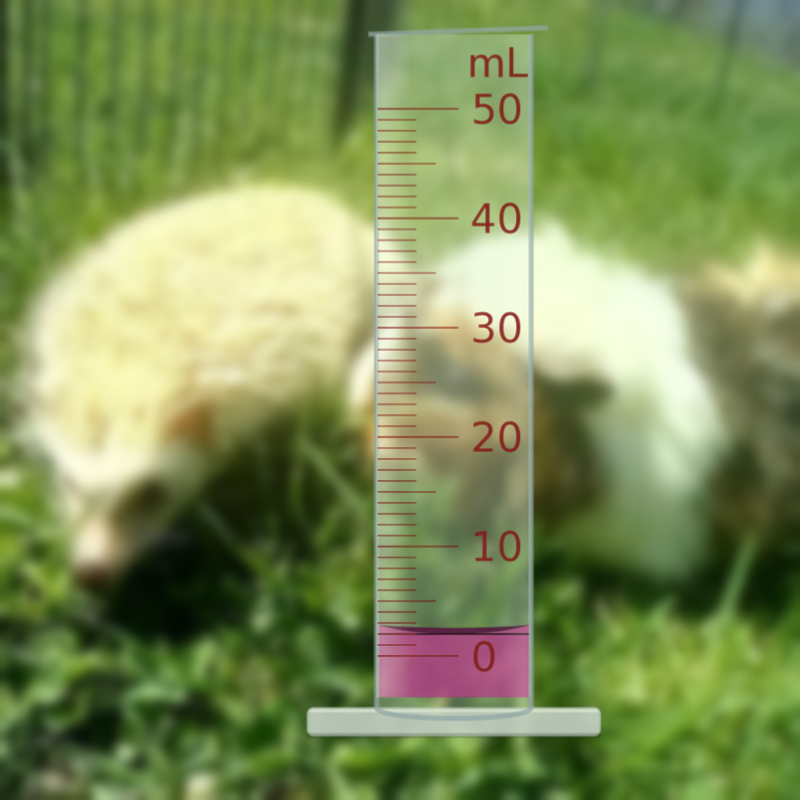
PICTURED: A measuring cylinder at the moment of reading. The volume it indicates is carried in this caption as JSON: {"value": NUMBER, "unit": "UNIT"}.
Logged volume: {"value": 2, "unit": "mL"}
